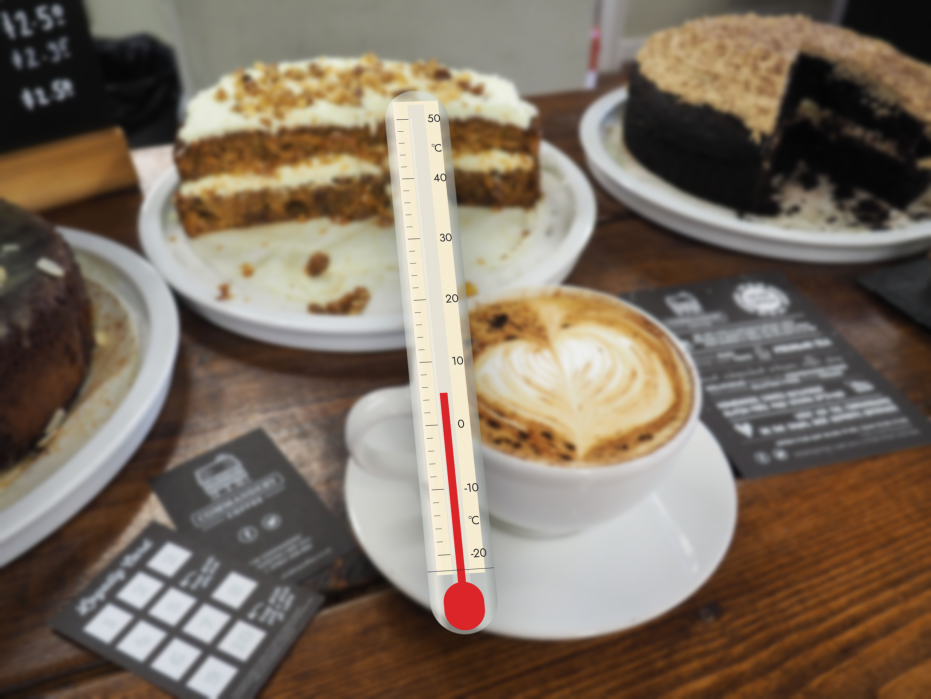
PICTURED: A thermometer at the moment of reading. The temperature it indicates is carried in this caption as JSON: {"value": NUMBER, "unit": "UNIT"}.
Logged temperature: {"value": 5, "unit": "°C"}
